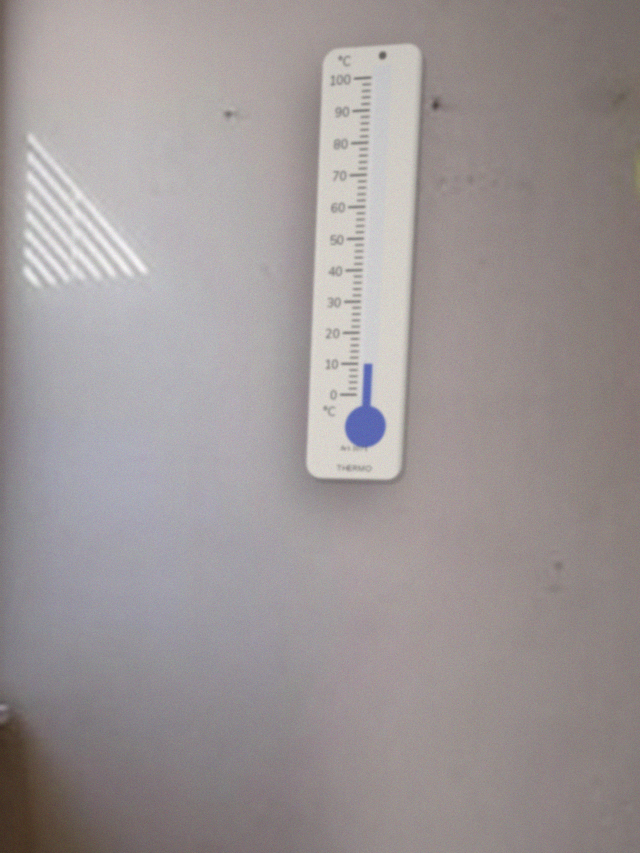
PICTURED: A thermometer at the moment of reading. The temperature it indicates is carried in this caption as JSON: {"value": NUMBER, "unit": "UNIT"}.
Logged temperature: {"value": 10, "unit": "°C"}
